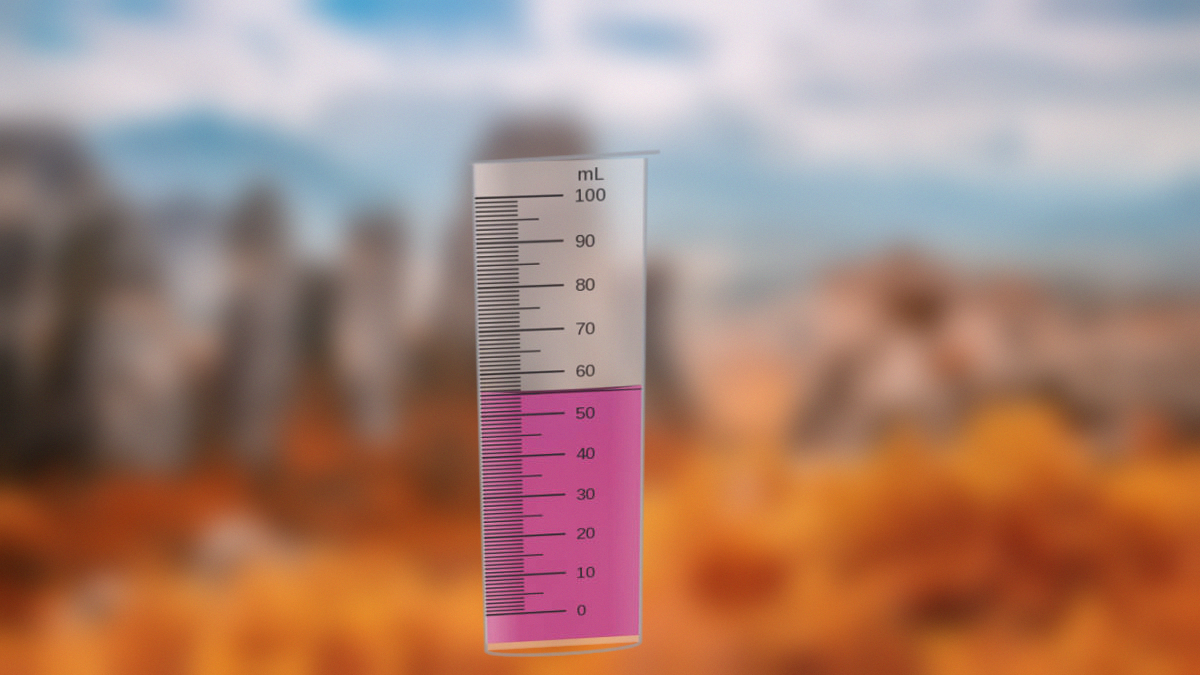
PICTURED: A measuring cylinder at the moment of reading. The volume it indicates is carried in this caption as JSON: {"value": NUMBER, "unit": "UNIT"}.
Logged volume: {"value": 55, "unit": "mL"}
